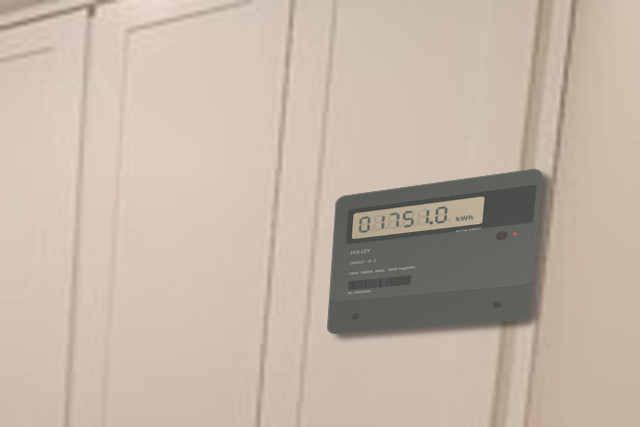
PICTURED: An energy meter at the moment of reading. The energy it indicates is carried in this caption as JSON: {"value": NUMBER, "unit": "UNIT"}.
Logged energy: {"value": 1751.0, "unit": "kWh"}
